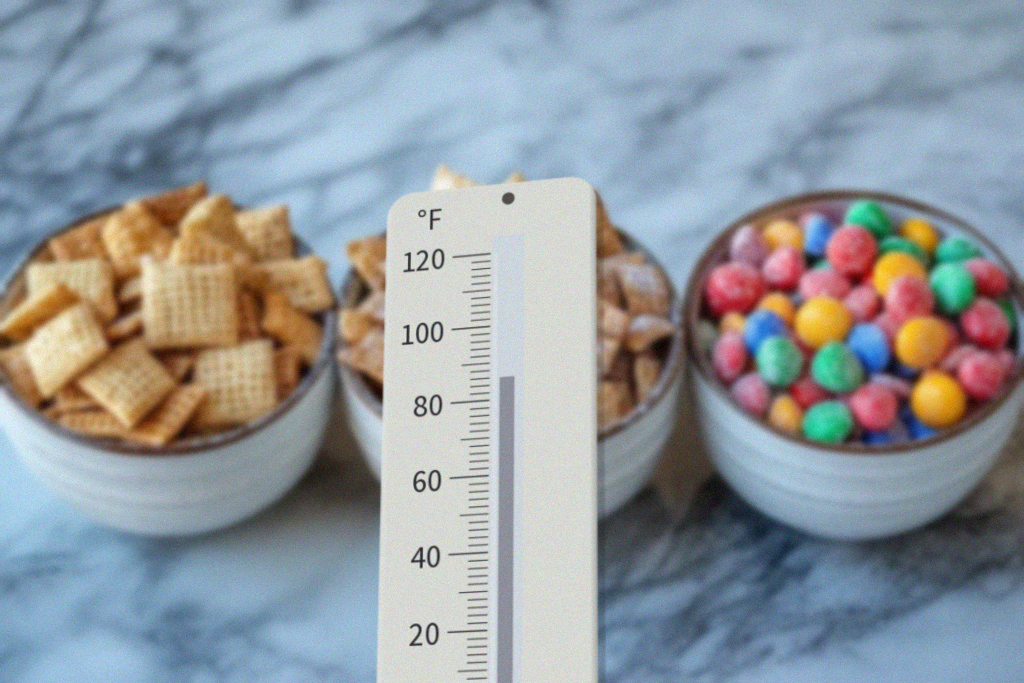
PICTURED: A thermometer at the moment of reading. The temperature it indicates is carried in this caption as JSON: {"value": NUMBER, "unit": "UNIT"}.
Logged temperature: {"value": 86, "unit": "°F"}
